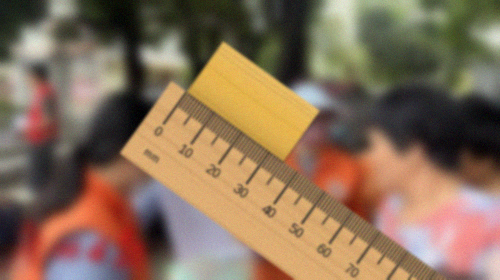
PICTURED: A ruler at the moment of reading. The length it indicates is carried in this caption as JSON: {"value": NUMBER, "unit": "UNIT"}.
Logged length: {"value": 35, "unit": "mm"}
